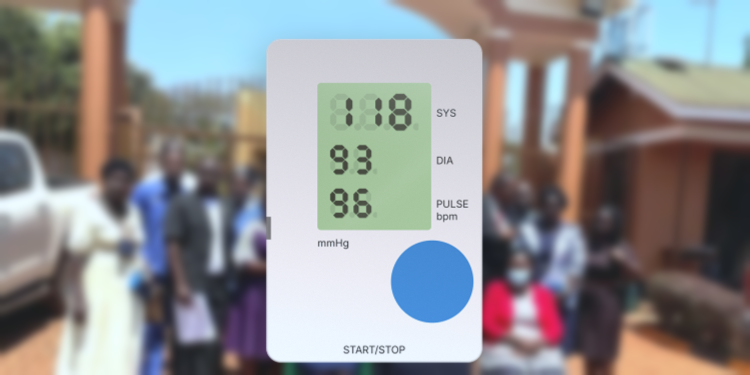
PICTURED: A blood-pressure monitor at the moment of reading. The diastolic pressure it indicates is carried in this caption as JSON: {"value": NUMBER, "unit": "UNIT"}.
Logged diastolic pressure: {"value": 93, "unit": "mmHg"}
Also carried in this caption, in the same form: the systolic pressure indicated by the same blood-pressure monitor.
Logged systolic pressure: {"value": 118, "unit": "mmHg"}
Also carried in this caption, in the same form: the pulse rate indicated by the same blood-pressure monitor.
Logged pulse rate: {"value": 96, "unit": "bpm"}
